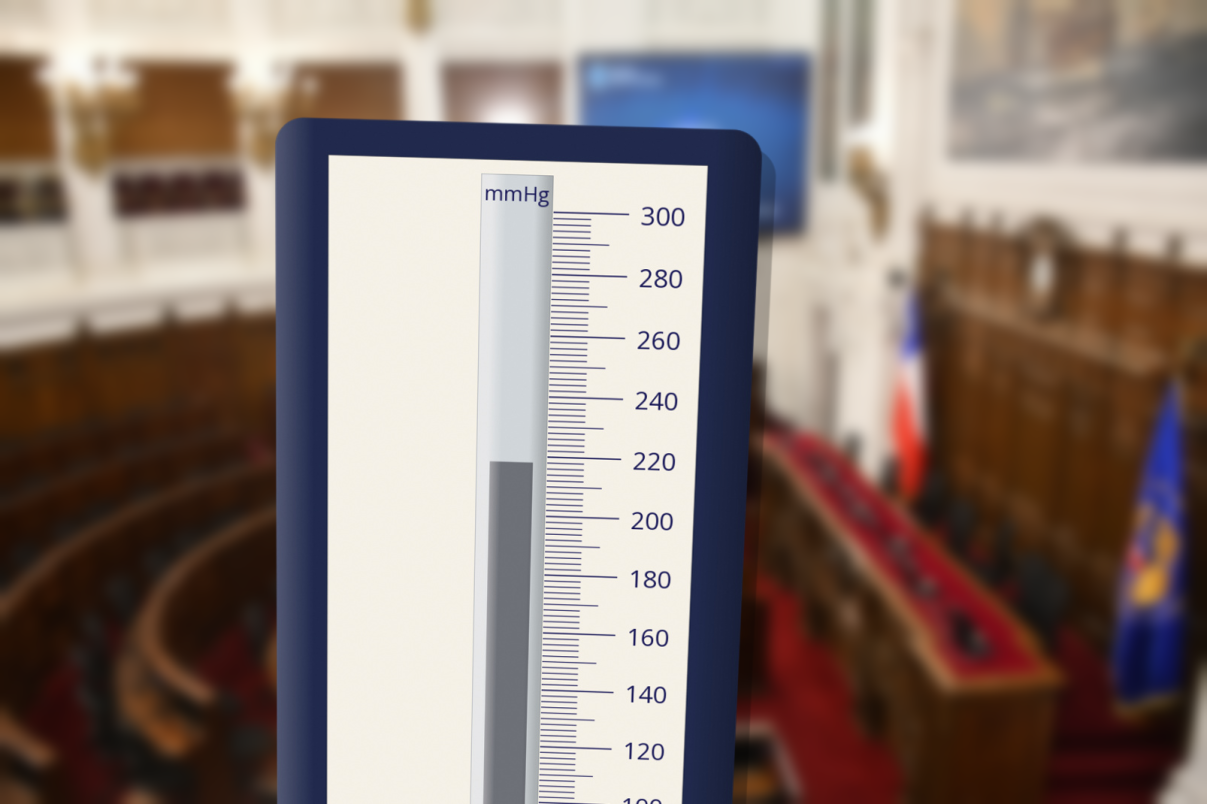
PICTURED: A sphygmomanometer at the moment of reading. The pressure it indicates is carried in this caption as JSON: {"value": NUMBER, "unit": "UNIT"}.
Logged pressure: {"value": 218, "unit": "mmHg"}
